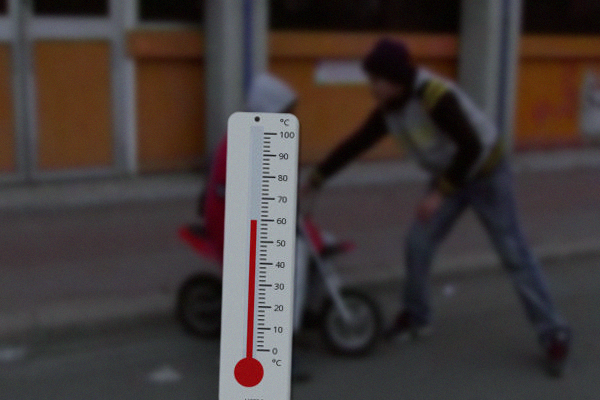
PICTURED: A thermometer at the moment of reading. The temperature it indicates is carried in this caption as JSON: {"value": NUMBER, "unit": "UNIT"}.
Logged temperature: {"value": 60, "unit": "°C"}
